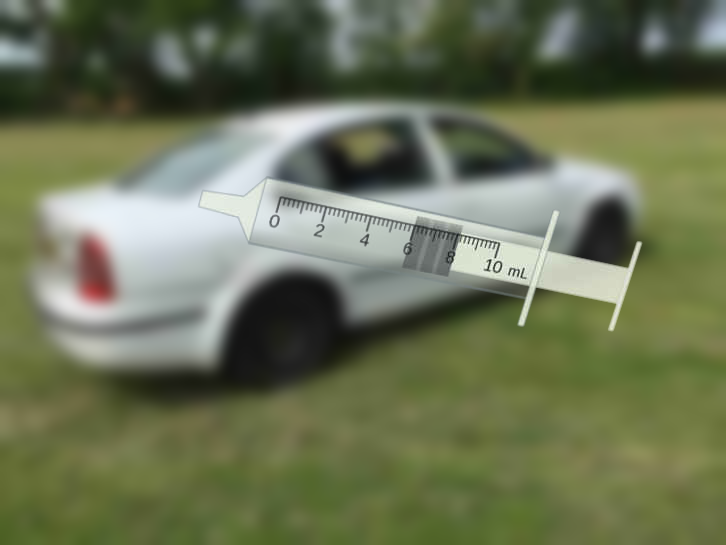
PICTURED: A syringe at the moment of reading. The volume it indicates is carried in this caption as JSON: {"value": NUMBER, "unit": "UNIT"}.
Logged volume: {"value": 6, "unit": "mL"}
